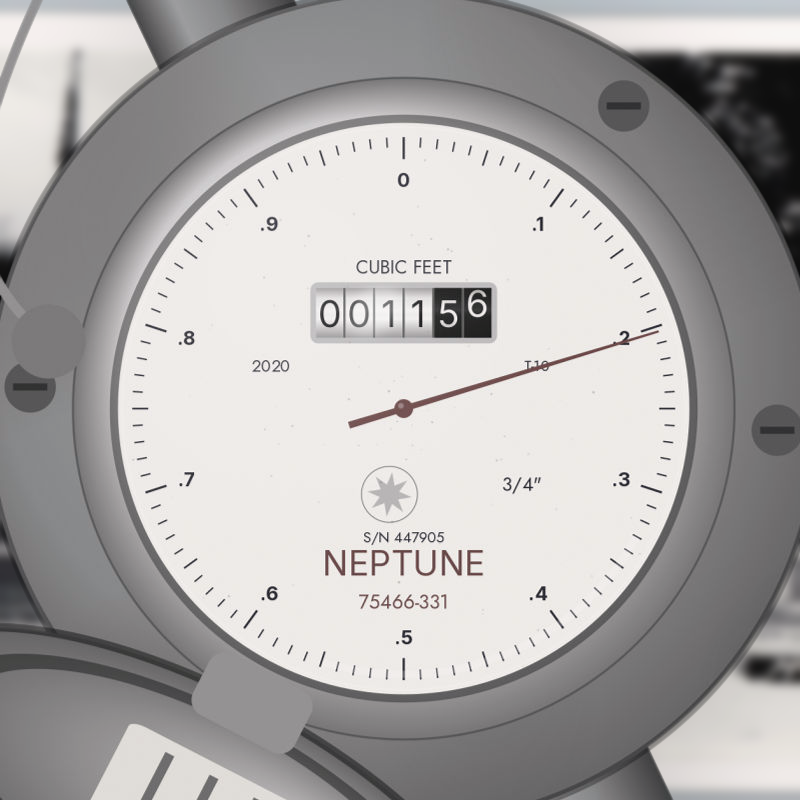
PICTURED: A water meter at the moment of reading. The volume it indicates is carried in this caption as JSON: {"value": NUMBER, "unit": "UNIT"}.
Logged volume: {"value": 1156.20, "unit": "ft³"}
